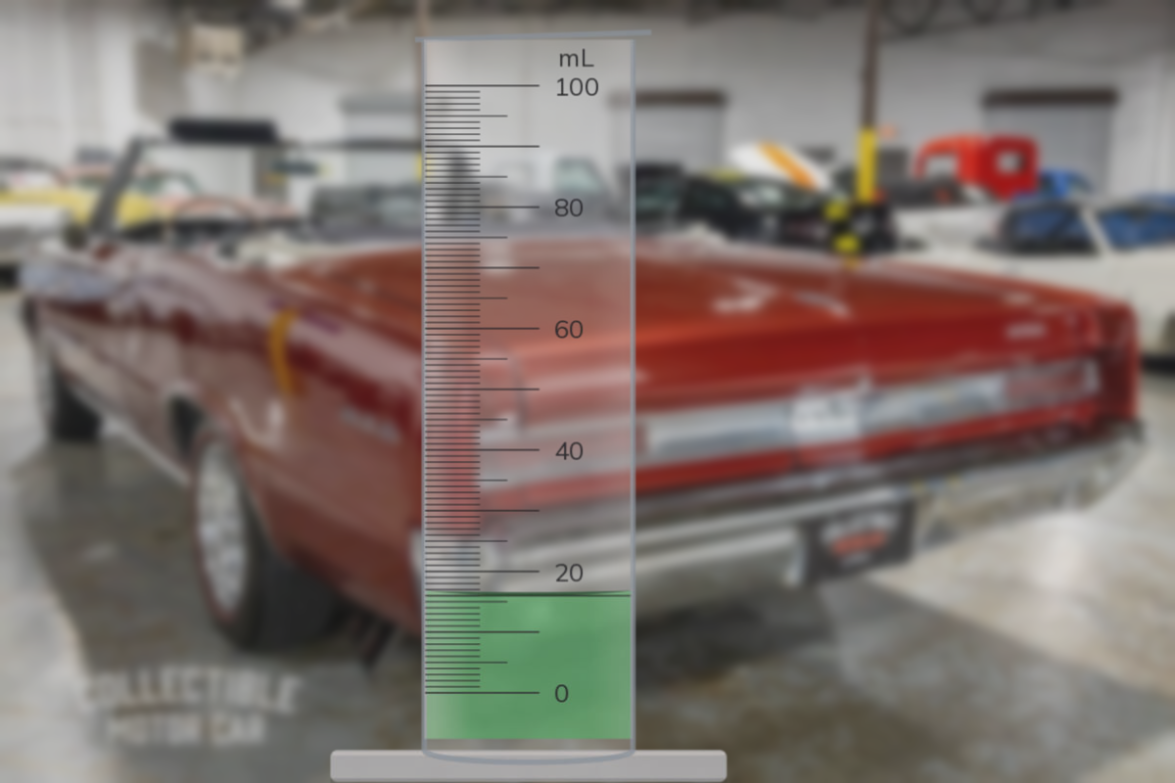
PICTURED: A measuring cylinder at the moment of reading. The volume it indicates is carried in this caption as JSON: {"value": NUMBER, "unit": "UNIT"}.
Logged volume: {"value": 16, "unit": "mL"}
